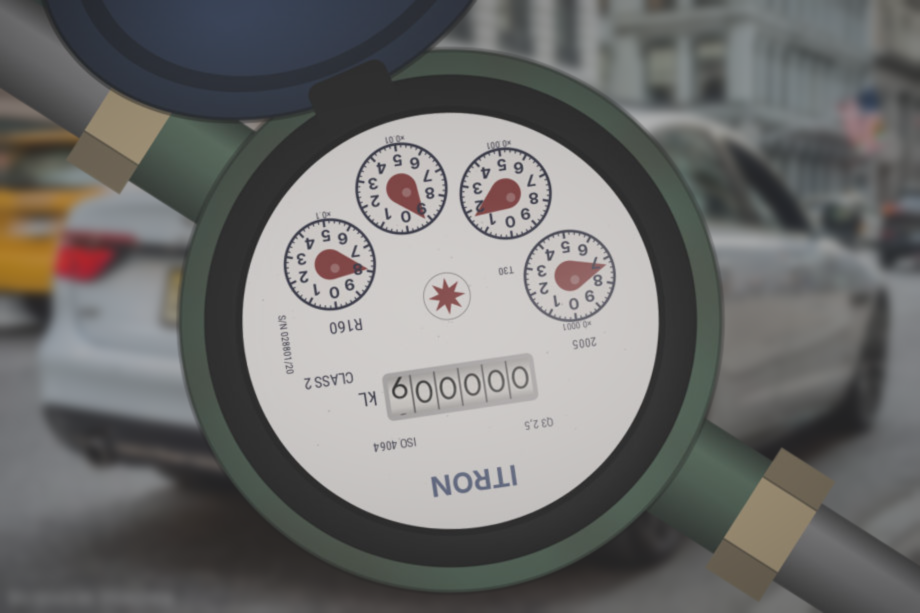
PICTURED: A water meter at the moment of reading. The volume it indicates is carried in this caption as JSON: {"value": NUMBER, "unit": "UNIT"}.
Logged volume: {"value": 8.7917, "unit": "kL"}
